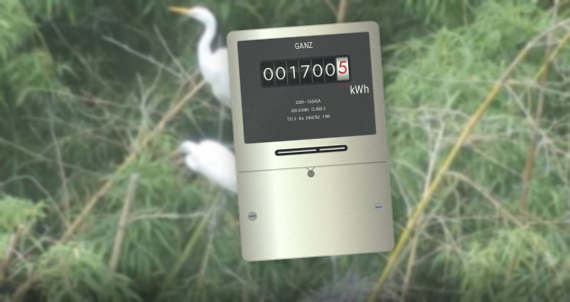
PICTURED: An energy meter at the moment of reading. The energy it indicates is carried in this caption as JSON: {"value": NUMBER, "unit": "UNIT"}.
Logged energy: {"value": 1700.5, "unit": "kWh"}
